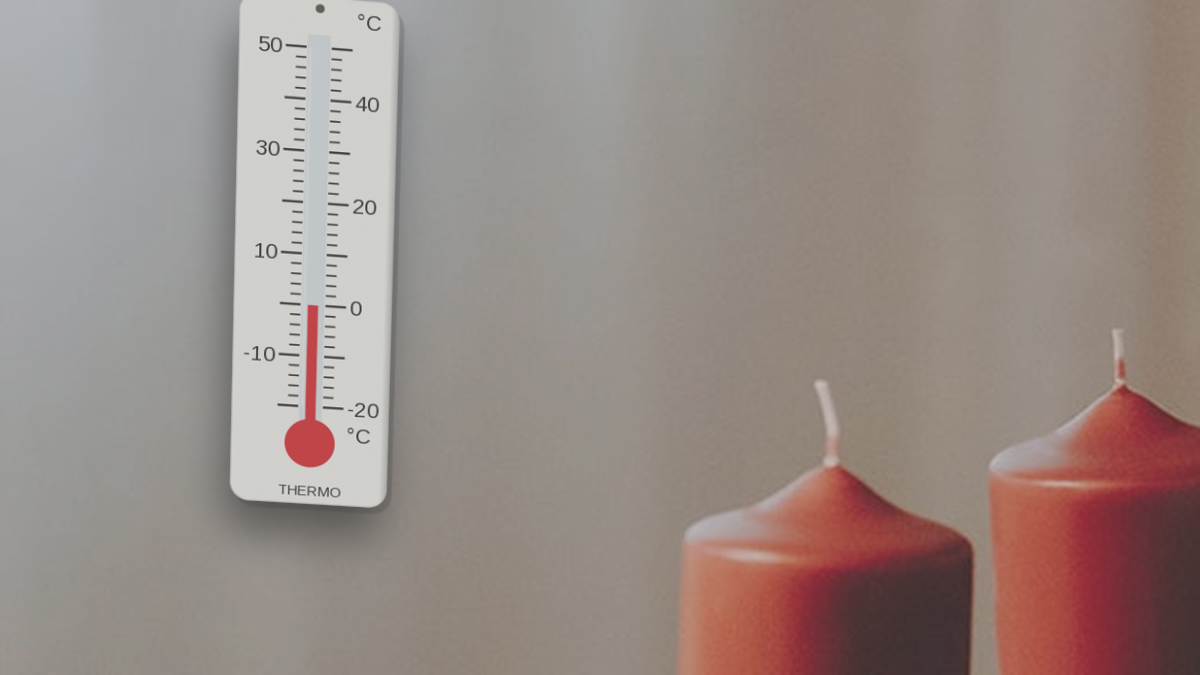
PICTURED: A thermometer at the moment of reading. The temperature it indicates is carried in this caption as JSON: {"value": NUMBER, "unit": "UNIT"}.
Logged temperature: {"value": 0, "unit": "°C"}
